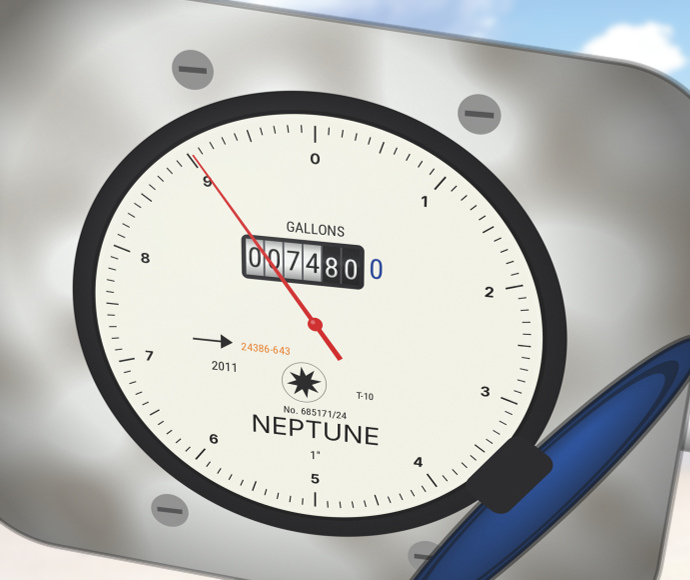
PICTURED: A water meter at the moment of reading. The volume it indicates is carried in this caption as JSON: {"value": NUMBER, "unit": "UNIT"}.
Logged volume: {"value": 74799.0, "unit": "gal"}
